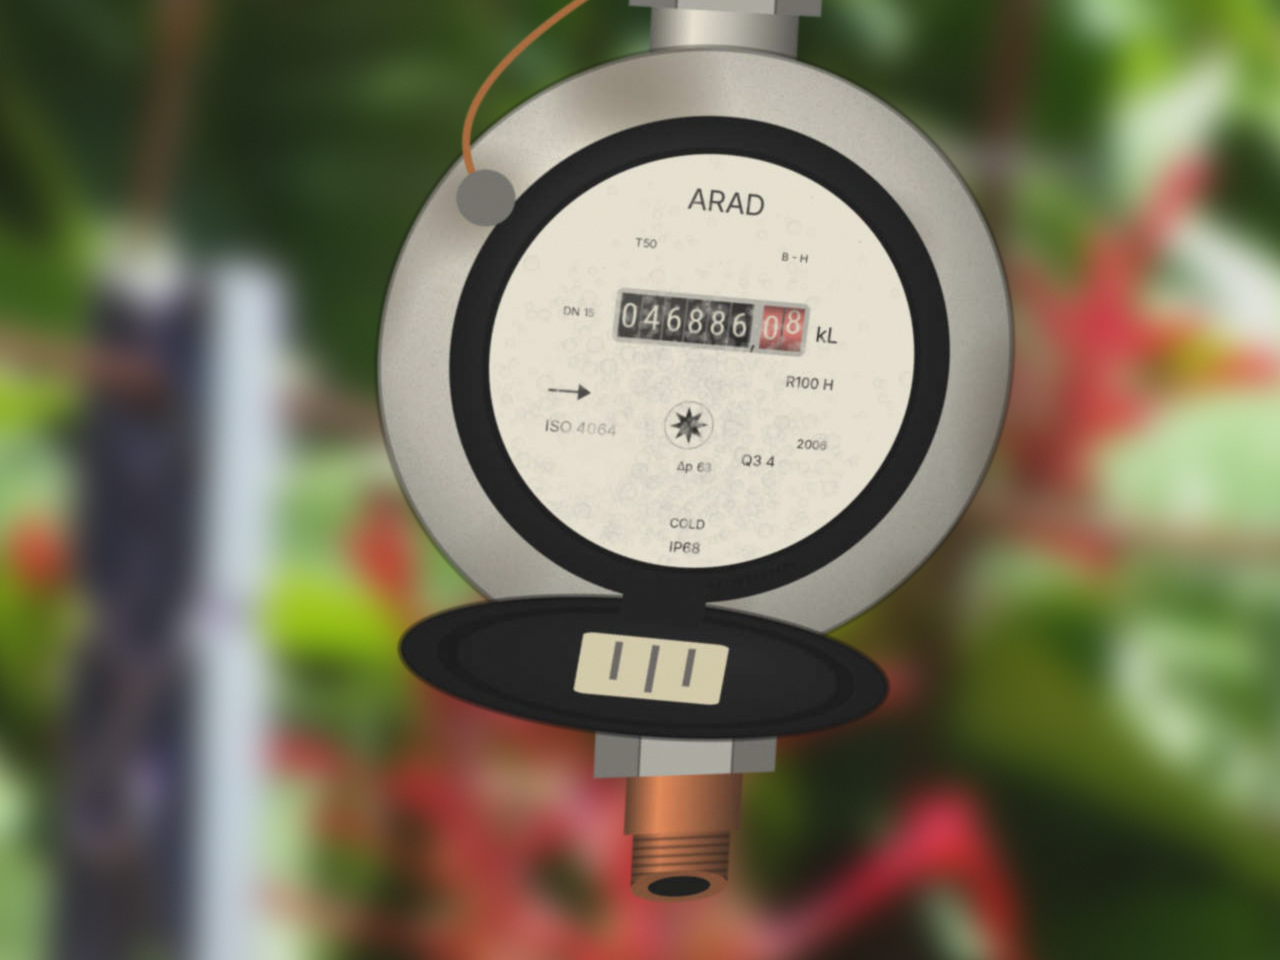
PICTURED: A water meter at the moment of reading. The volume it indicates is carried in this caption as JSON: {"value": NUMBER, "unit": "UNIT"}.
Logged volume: {"value": 46886.08, "unit": "kL"}
